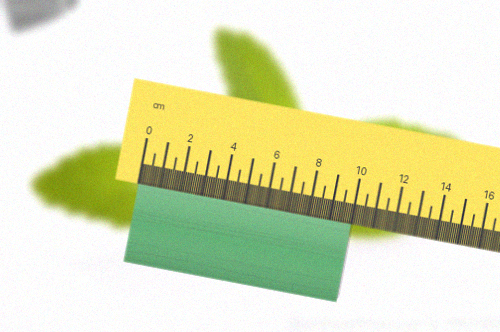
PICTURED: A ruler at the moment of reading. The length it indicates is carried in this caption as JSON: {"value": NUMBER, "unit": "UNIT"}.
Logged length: {"value": 10, "unit": "cm"}
